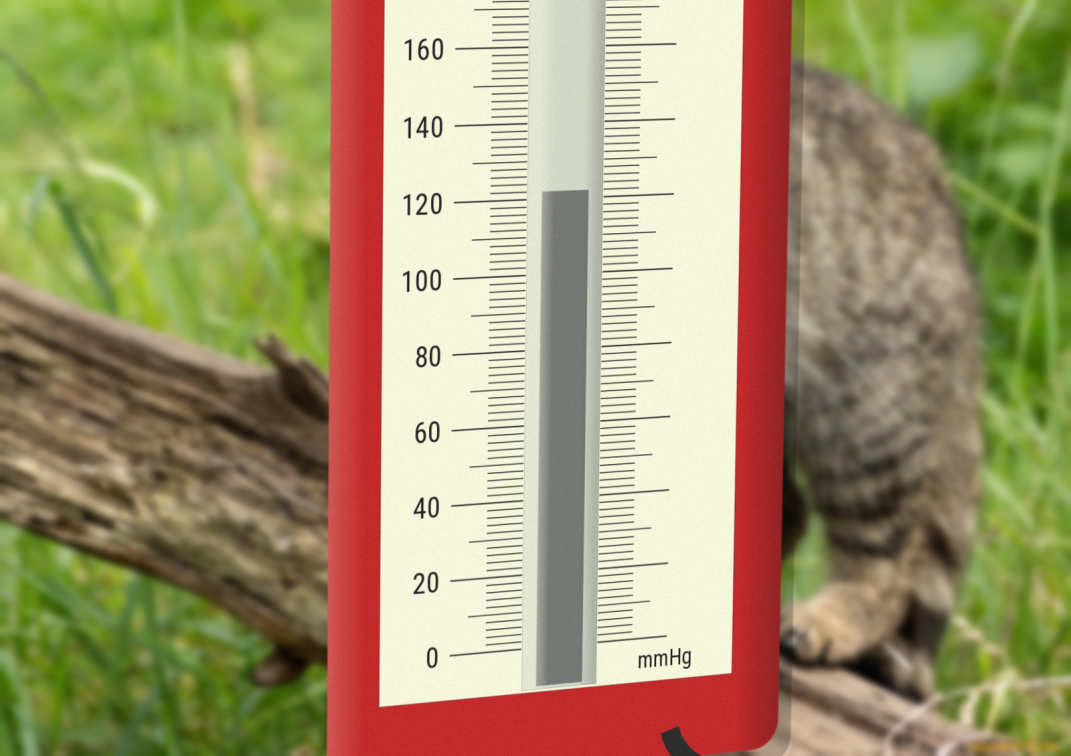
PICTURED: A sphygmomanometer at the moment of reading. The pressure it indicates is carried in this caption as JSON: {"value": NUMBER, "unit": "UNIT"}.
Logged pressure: {"value": 122, "unit": "mmHg"}
